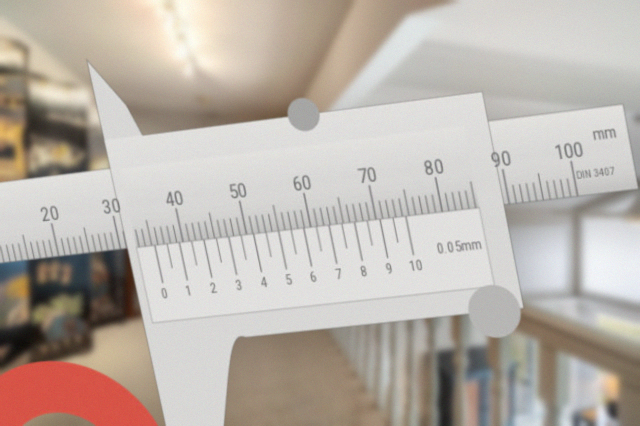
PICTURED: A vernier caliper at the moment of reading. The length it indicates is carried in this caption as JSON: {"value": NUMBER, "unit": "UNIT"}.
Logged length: {"value": 35.5, "unit": "mm"}
